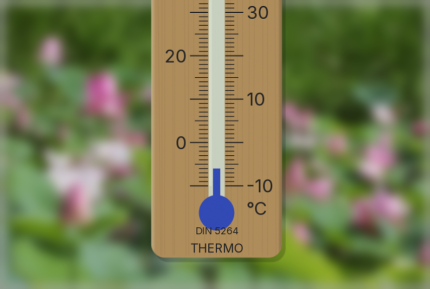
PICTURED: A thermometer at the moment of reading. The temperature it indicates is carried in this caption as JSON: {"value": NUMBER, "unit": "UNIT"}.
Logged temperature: {"value": -6, "unit": "°C"}
